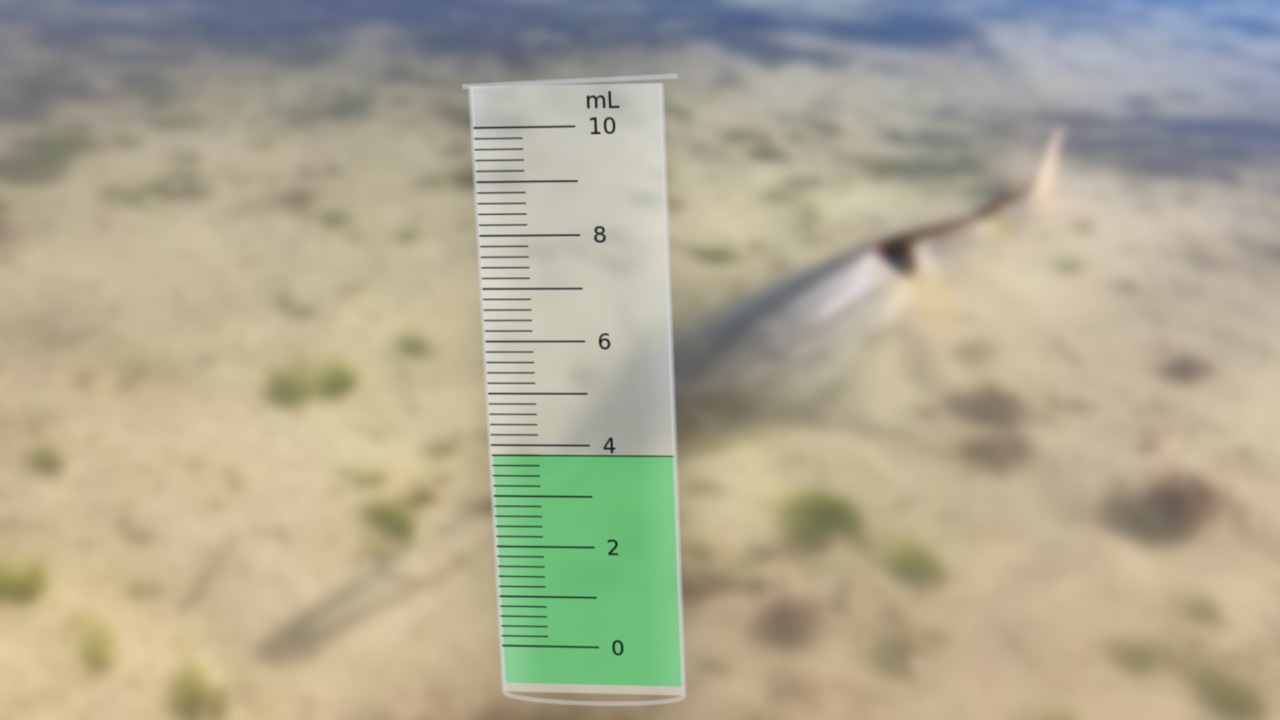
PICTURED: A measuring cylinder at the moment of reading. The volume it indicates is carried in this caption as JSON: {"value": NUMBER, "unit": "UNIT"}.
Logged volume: {"value": 3.8, "unit": "mL"}
